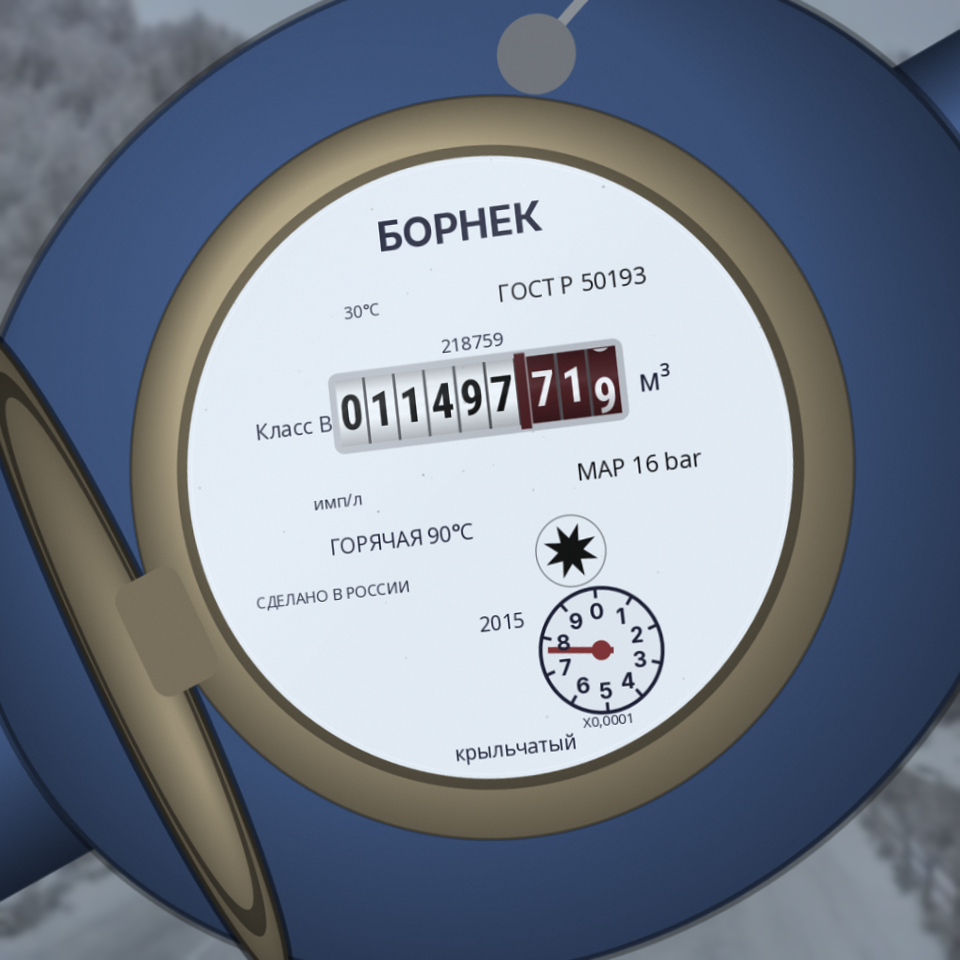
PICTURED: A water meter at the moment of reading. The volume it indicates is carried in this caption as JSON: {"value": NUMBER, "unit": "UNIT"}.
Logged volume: {"value": 11497.7187, "unit": "m³"}
